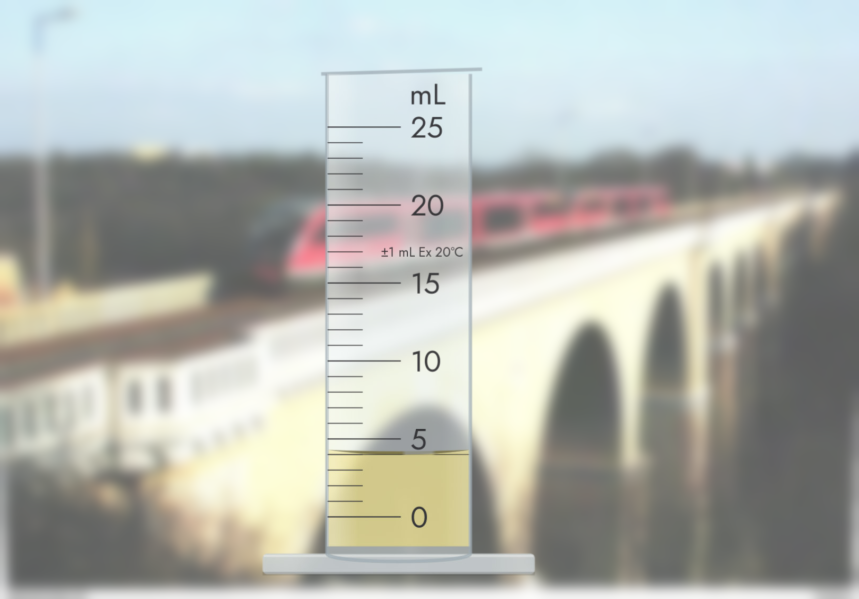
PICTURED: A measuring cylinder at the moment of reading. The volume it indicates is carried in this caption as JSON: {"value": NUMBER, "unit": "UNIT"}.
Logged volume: {"value": 4, "unit": "mL"}
